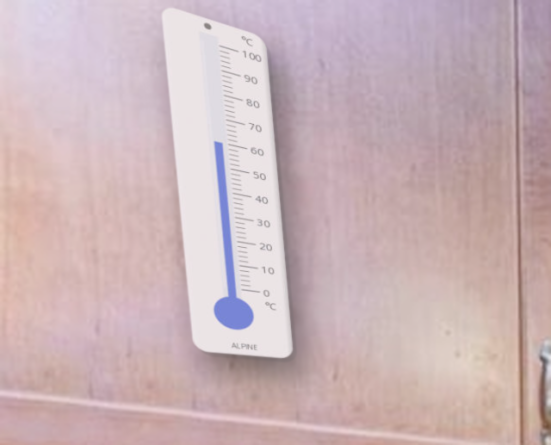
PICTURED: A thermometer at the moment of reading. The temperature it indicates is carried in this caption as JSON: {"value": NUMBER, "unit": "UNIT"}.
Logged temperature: {"value": 60, "unit": "°C"}
